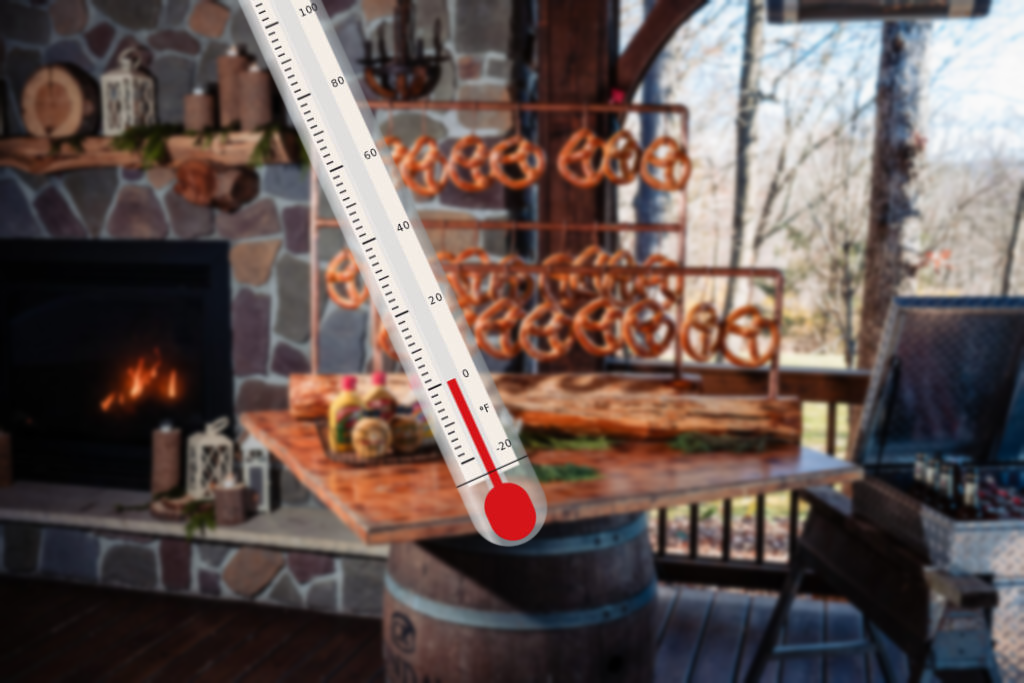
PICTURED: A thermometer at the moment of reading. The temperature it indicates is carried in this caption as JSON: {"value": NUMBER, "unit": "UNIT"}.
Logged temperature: {"value": 0, "unit": "°F"}
